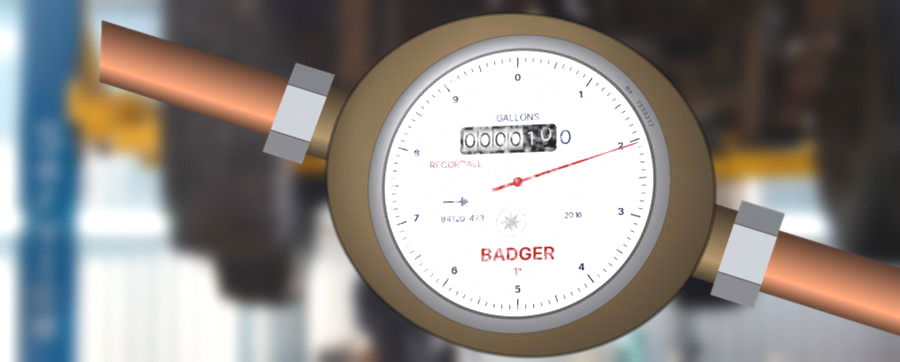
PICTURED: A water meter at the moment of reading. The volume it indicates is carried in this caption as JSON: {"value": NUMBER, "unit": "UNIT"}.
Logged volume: {"value": 102.0, "unit": "gal"}
